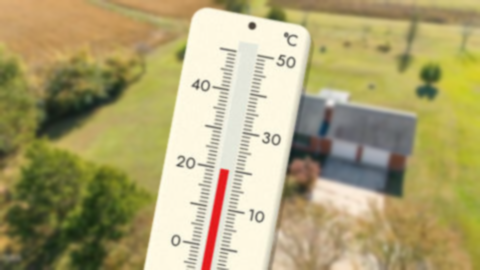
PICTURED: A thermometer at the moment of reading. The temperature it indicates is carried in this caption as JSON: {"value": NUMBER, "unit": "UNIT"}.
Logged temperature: {"value": 20, "unit": "°C"}
